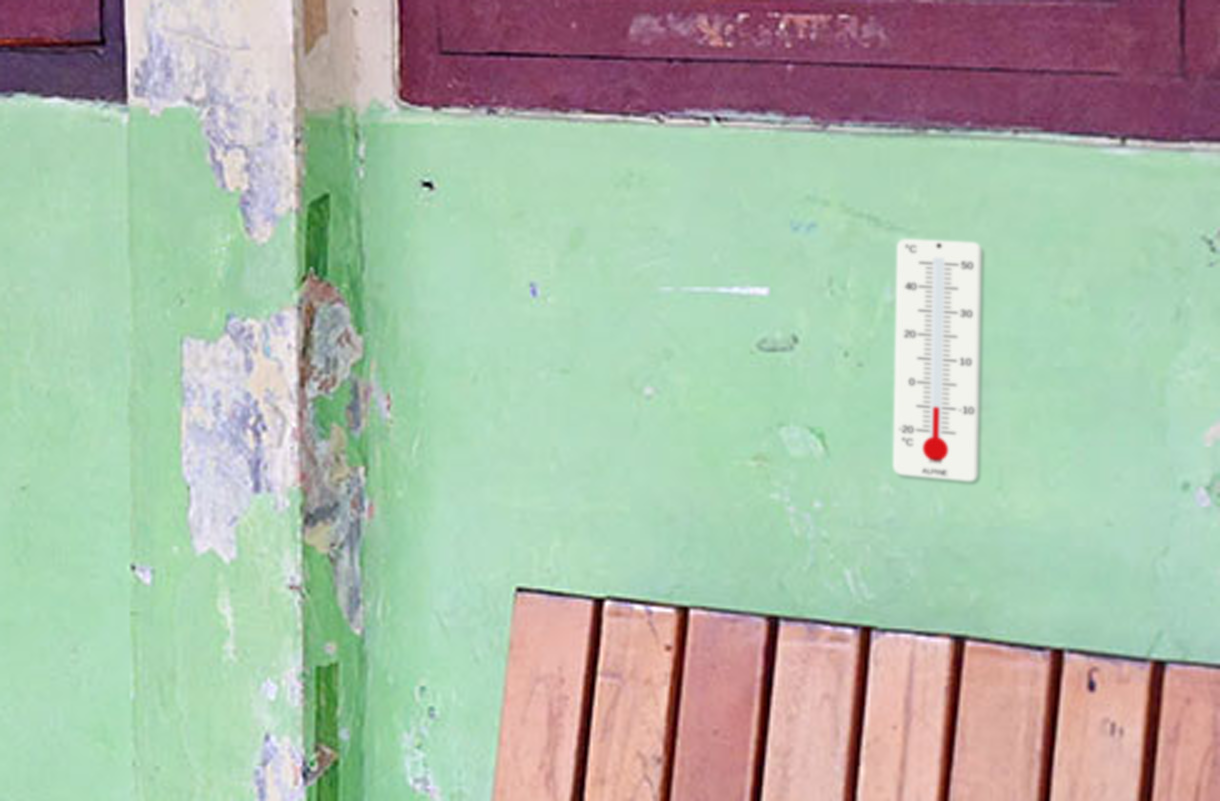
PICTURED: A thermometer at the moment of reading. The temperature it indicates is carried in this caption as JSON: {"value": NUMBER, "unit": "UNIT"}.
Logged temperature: {"value": -10, "unit": "°C"}
